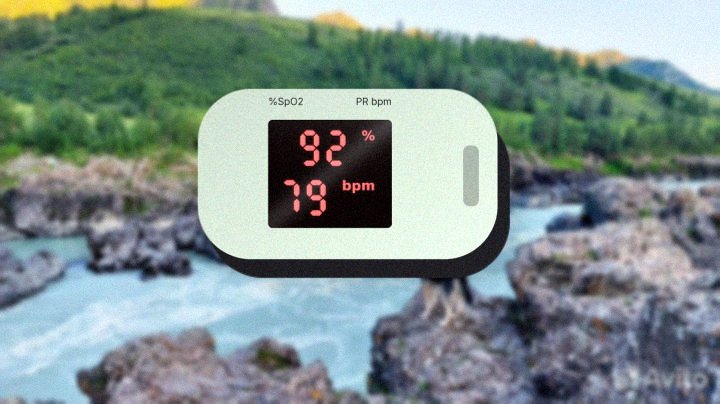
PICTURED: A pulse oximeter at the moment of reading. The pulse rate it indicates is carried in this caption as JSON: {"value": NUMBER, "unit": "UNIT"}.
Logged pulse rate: {"value": 79, "unit": "bpm"}
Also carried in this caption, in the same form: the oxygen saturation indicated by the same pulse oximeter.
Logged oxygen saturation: {"value": 92, "unit": "%"}
